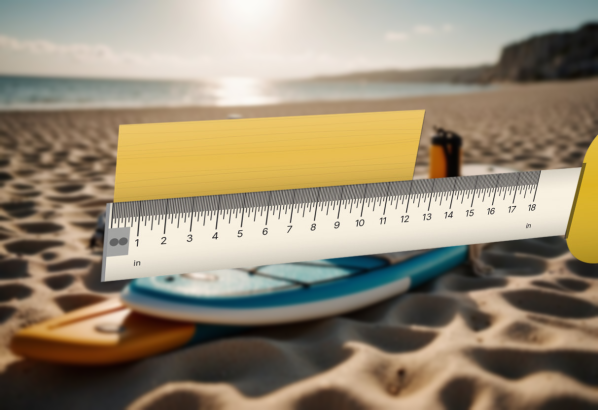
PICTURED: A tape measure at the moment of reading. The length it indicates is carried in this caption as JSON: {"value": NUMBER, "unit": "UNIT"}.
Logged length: {"value": 12, "unit": "in"}
